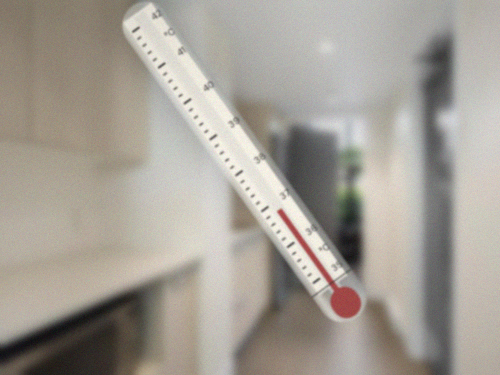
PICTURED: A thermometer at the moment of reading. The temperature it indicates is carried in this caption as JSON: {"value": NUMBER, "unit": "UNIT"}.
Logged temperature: {"value": 36.8, "unit": "°C"}
